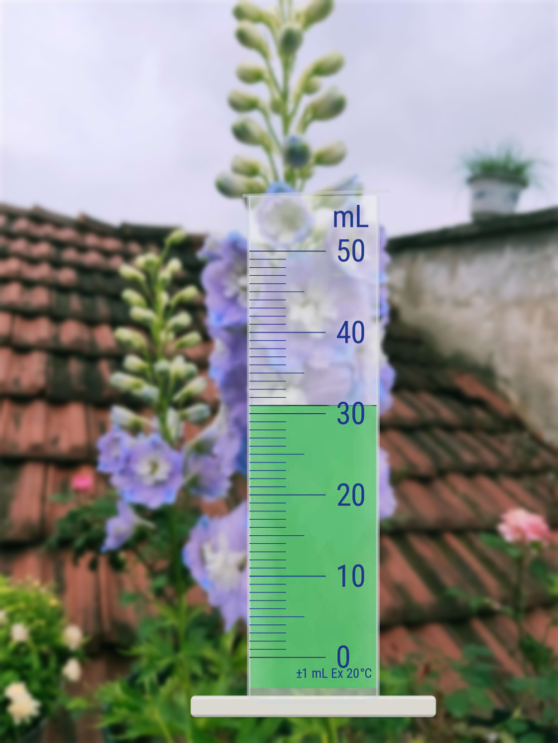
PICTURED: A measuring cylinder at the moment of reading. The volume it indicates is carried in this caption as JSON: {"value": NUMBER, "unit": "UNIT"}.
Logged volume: {"value": 31, "unit": "mL"}
